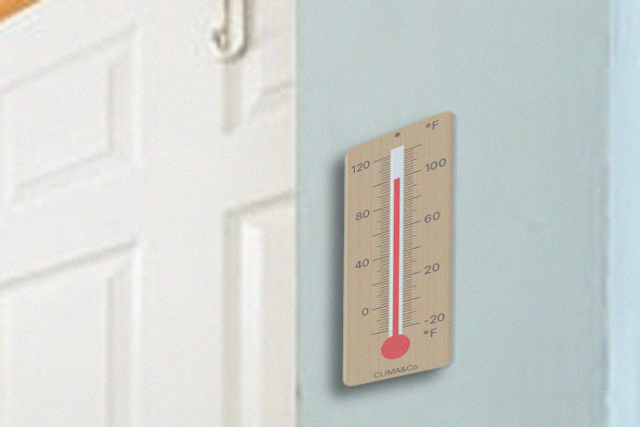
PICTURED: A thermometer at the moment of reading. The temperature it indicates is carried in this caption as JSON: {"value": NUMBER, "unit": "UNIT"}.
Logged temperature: {"value": 100, "unit": "°F"}
